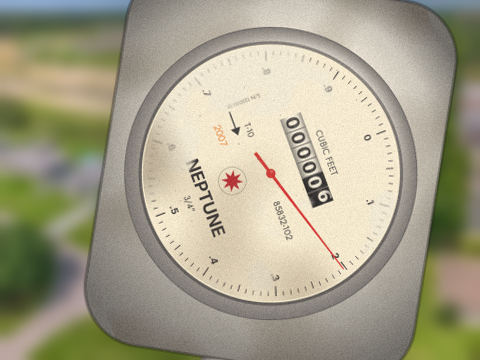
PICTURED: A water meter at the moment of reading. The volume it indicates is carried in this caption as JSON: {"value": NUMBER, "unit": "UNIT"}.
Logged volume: {"value": 6.20, "unit": "ft³"}
